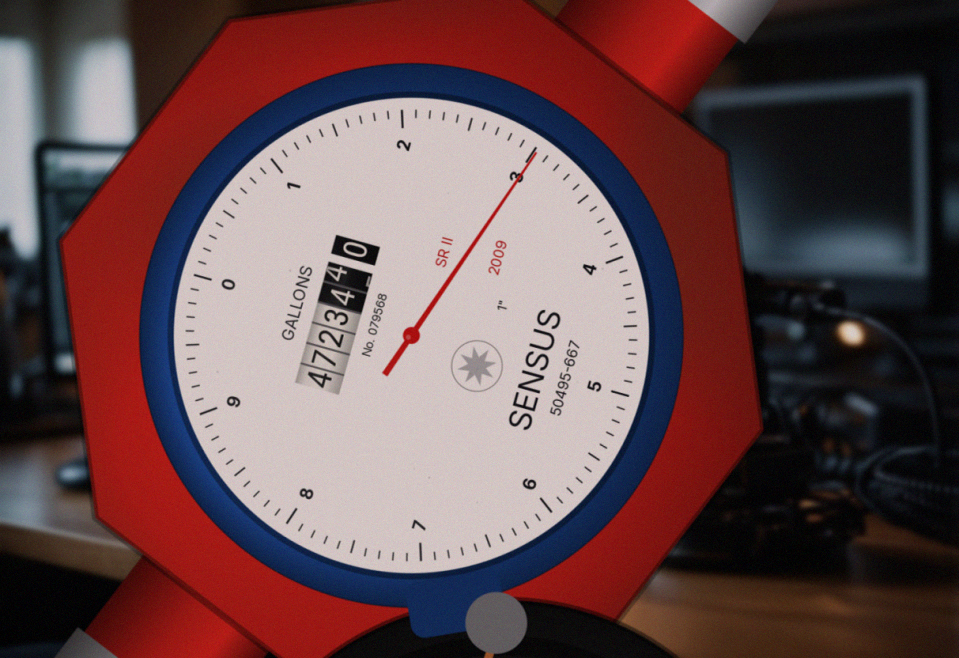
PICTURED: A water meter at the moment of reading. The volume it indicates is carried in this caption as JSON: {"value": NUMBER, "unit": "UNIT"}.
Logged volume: {"value": 4723443.0, "unit": "gal"}
